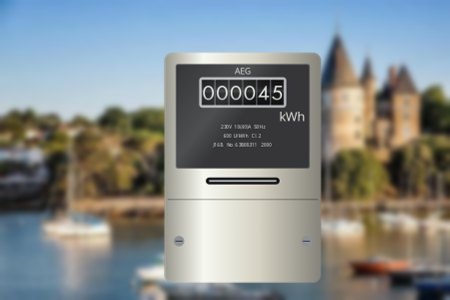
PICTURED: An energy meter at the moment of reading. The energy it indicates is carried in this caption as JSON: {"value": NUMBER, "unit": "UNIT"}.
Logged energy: {"value": 45, "unit": "kWh"}
